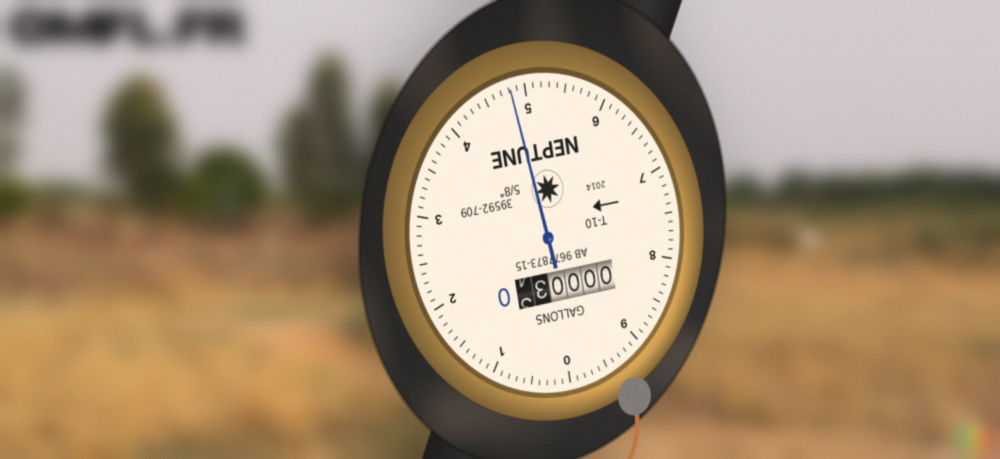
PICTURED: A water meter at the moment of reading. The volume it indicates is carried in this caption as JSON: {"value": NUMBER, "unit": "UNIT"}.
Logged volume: {"value": 334.8, "unit": "gal"}
